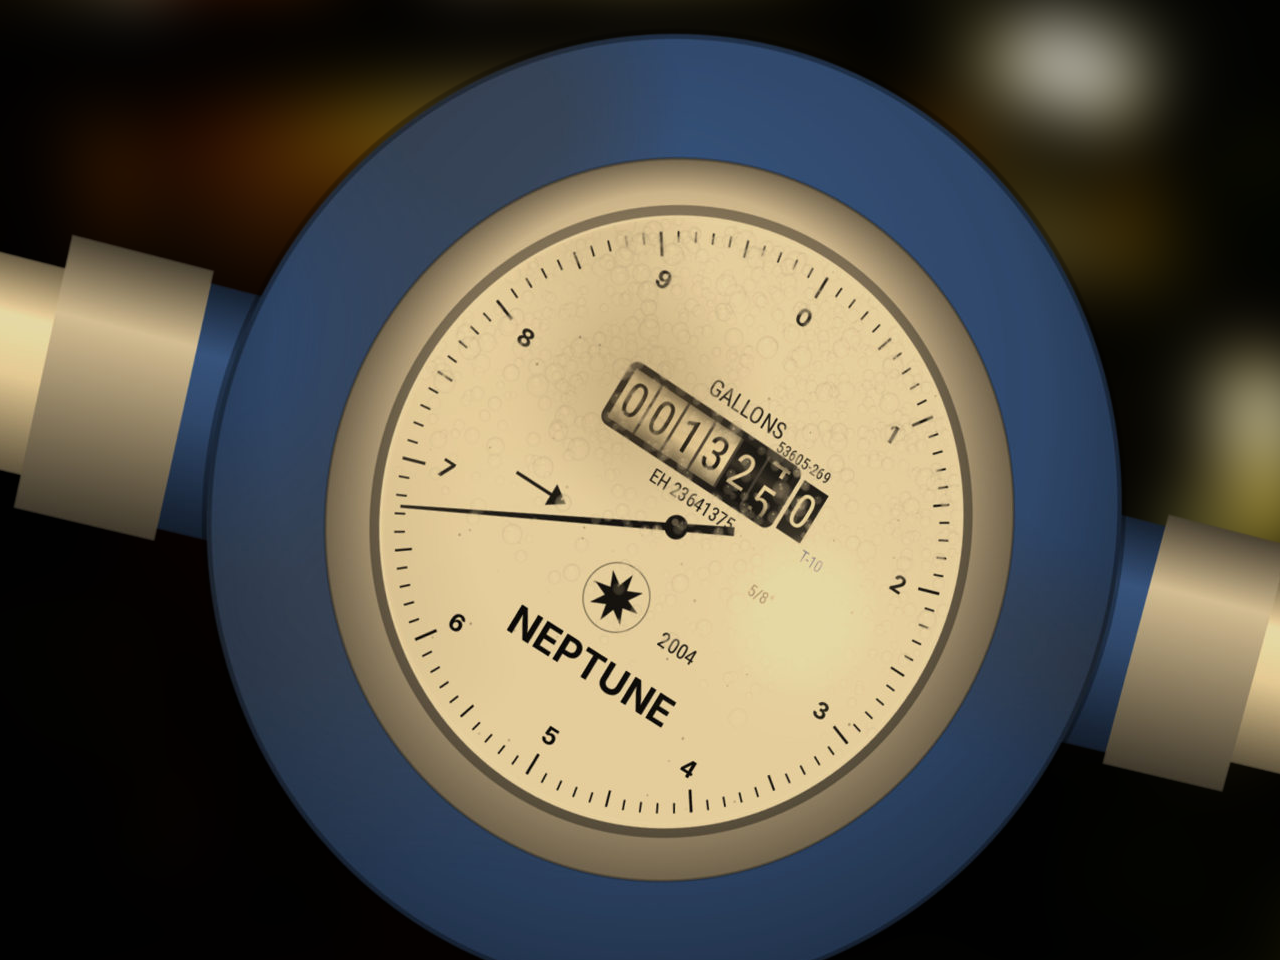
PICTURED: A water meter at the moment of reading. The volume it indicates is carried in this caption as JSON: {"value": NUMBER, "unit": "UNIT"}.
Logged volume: {"value": 13246.7, "unit": "gal"}
